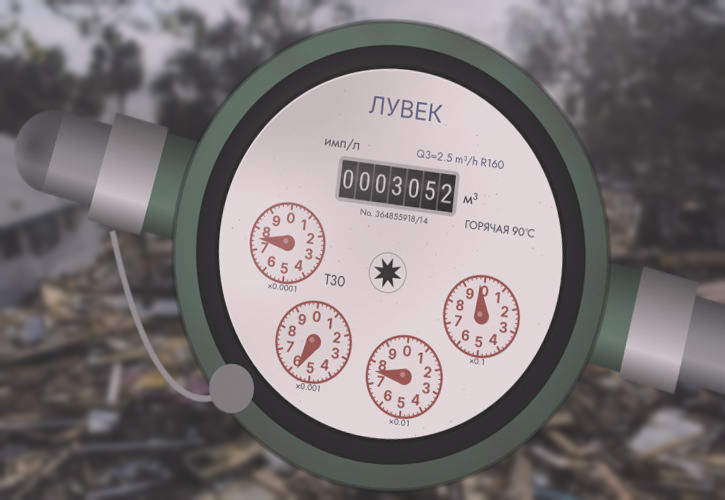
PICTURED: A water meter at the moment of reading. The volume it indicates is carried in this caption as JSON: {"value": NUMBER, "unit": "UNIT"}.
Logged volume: {"value": 3051.9757, "unit": "m³"}
